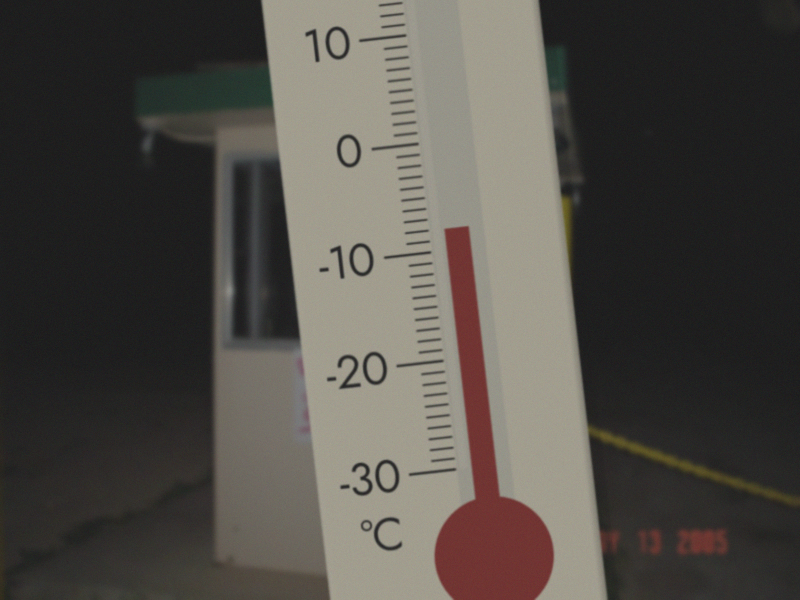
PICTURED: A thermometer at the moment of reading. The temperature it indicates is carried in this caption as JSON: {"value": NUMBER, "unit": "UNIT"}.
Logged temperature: {"value": -8, "unit": "°C"}
